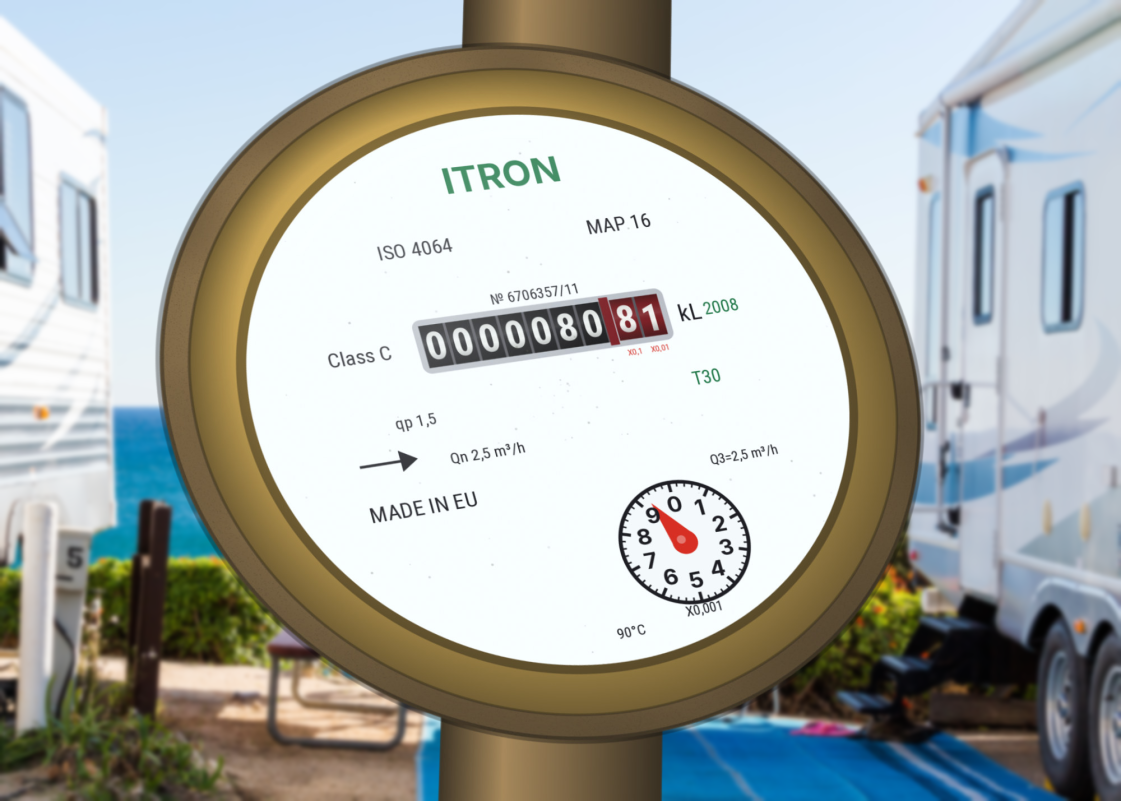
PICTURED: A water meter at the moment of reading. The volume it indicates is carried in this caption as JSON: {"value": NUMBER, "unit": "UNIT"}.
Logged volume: {"value": 80.809, "unit": "kL"}
